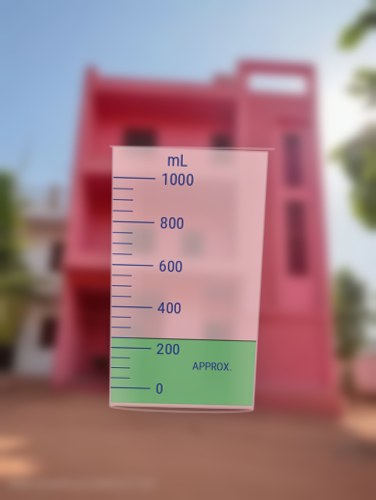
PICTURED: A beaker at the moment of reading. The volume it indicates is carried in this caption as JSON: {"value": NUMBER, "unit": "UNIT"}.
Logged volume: {"value": 250, "unit": "mL"}
